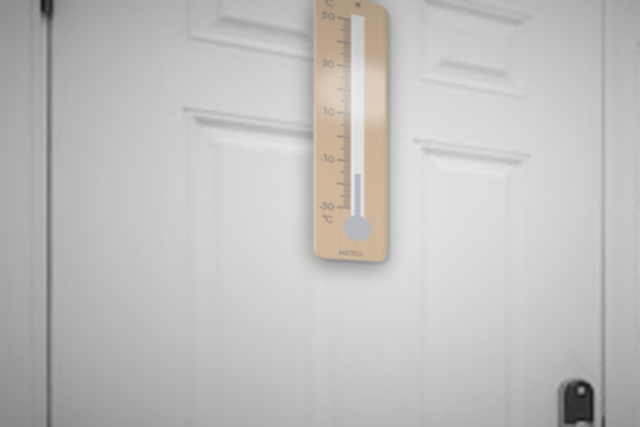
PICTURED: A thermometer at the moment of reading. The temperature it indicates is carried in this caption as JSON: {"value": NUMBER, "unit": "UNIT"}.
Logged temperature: {"value": -15, "unit": "°C"}
